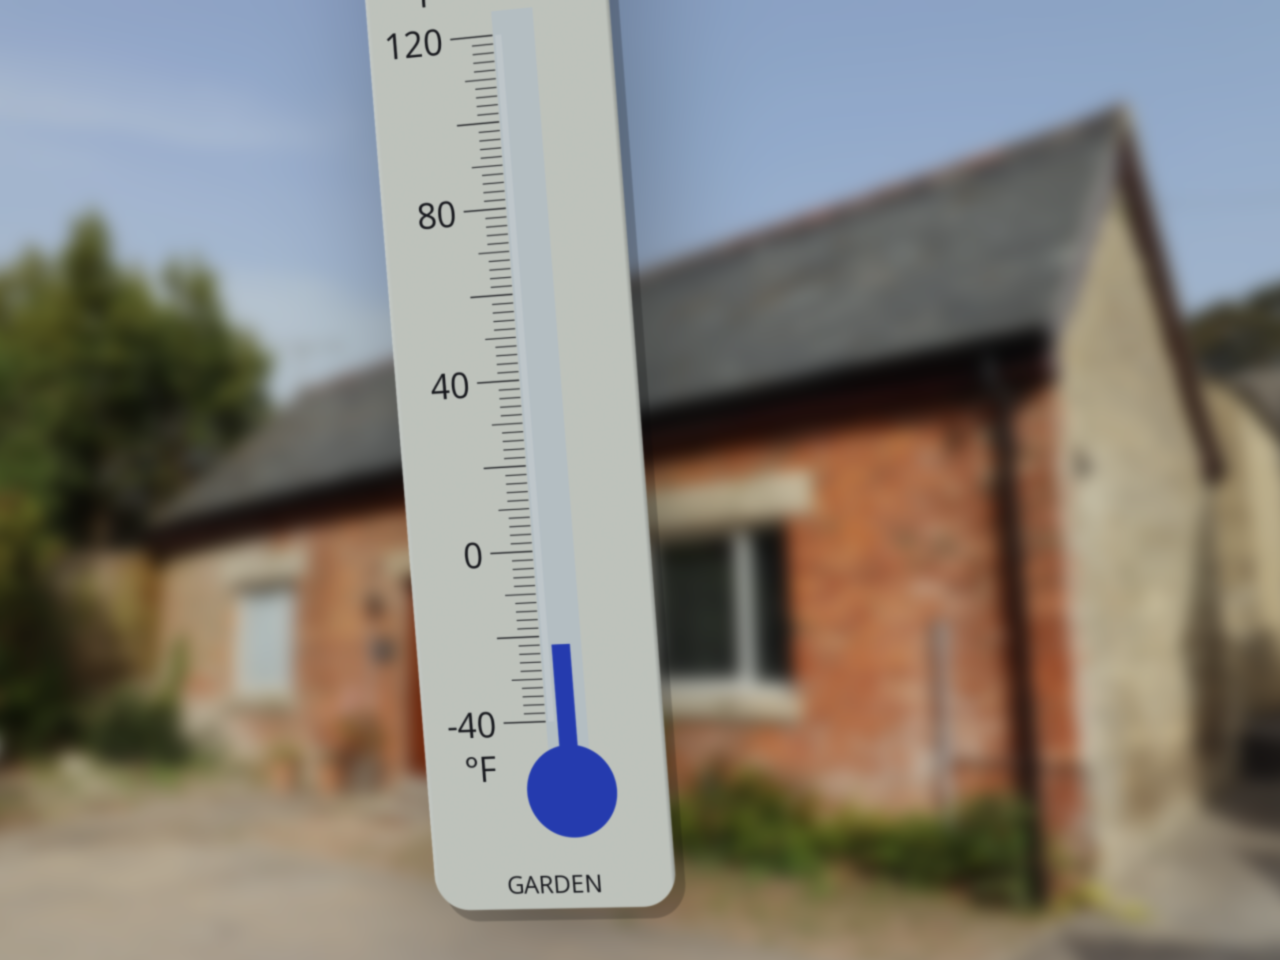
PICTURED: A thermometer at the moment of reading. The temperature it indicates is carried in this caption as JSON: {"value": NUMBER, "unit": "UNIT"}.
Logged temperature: {"value": -22, "unit": "°F"}
